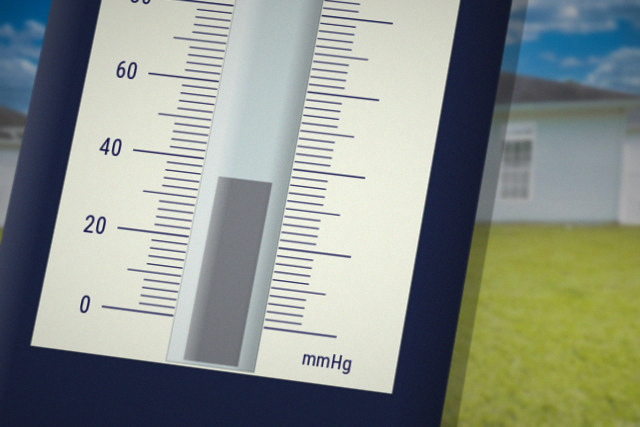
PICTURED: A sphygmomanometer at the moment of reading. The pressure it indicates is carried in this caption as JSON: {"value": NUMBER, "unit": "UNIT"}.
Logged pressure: {"value": 36, "unit": "mmHg"}
